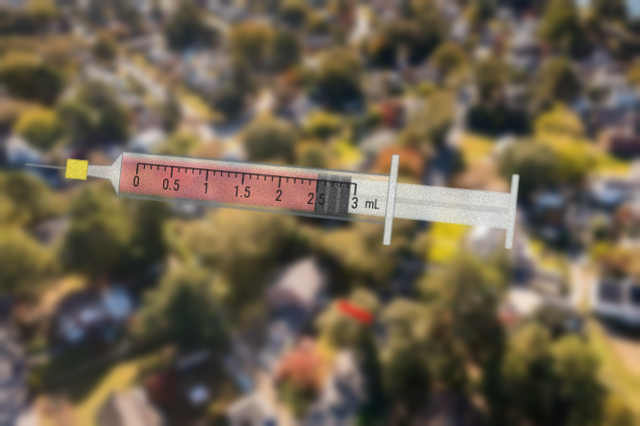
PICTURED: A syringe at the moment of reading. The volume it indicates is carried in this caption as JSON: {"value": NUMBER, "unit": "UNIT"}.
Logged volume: {"value": 2.5, "unit": "mL"}
